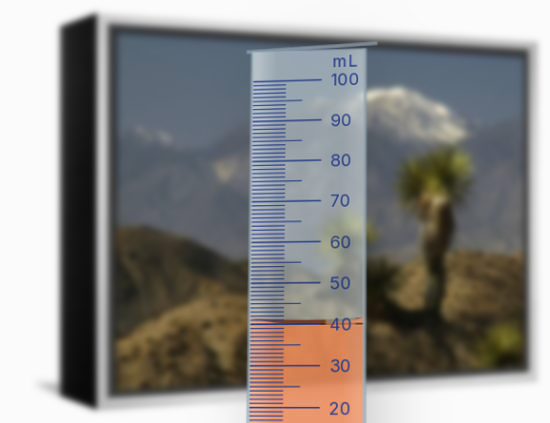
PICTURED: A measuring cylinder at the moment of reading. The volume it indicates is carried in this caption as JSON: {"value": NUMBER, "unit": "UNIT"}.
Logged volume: {"value": 40, "unit": "mL"}
